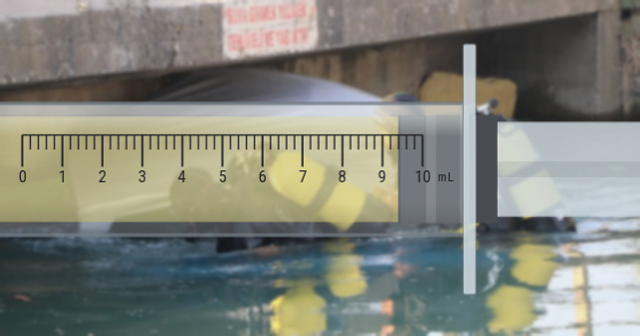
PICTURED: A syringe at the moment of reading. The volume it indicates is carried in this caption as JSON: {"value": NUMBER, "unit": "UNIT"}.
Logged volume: {"value": 9.4, "unit": "mL"}
